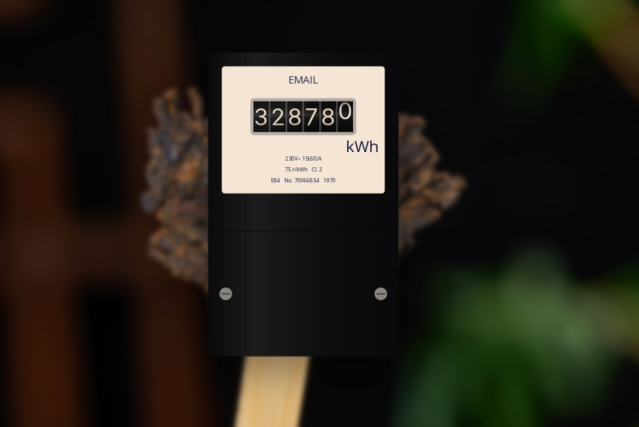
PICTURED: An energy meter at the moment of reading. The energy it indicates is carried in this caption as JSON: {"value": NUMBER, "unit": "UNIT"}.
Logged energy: {"value": 328780, "unit": "kWh"}
